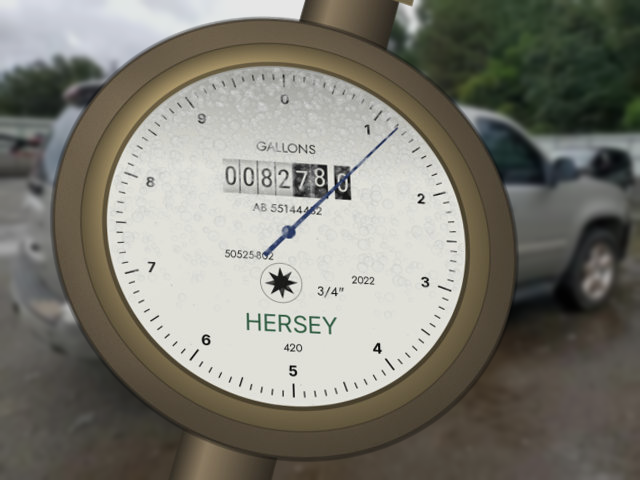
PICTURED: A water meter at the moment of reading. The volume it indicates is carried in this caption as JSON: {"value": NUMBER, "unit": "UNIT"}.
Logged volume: {"value": 82781.2, "unit": "gal"}
